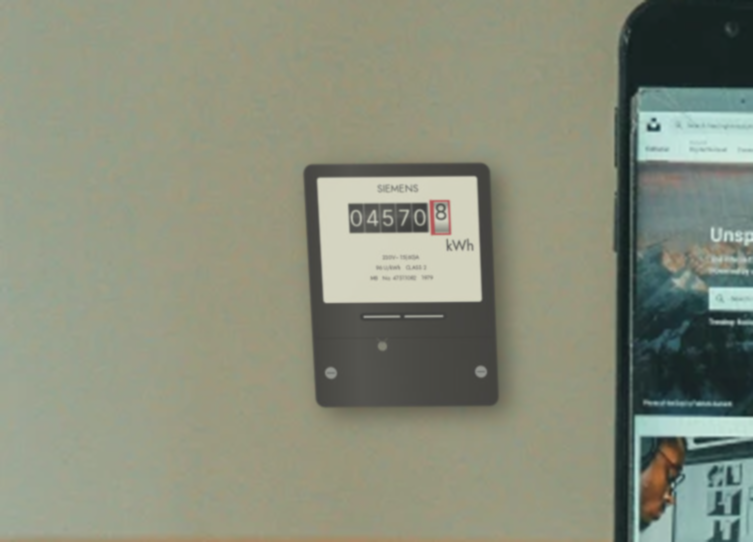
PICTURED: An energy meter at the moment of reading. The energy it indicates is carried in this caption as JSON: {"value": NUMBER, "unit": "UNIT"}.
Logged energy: {"value": 4570.8, "unit": "kWh"}
